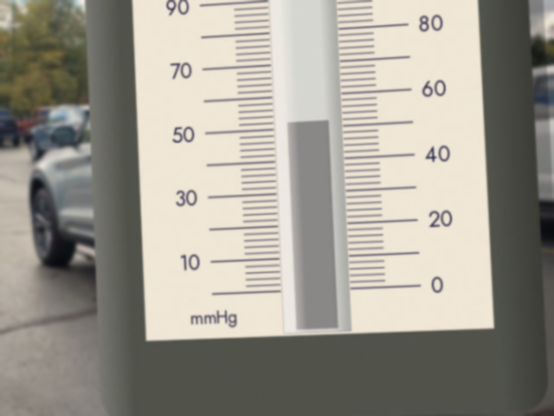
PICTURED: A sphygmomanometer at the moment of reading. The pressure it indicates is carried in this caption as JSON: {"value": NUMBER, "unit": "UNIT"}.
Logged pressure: {"value": 52, "unit": "mmHg"}
